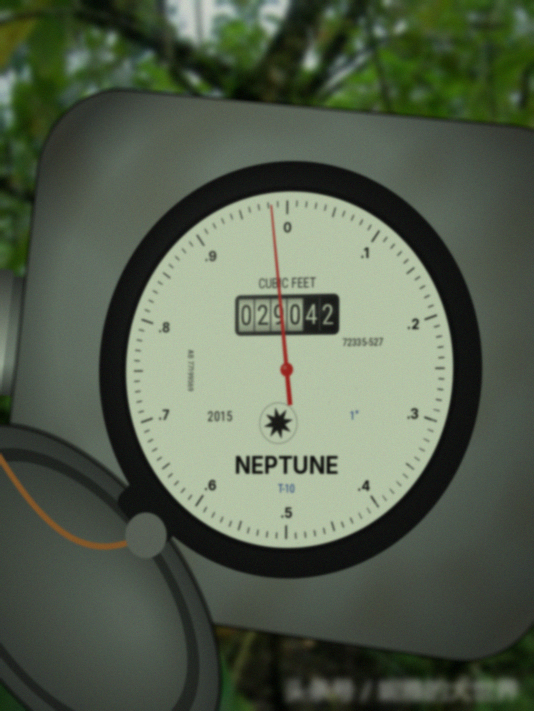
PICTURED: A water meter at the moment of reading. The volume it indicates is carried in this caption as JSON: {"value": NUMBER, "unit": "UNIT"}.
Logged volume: {"value": 29041.98, "unit": "ft³"}
